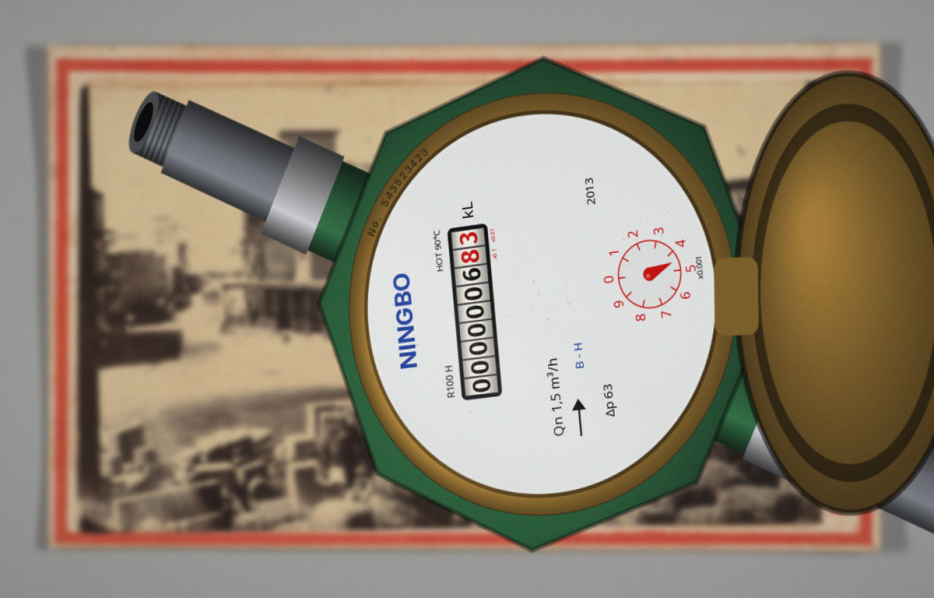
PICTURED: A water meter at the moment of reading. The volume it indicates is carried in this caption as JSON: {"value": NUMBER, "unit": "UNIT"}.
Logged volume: {"value": 6.834, "unit": "kL"}
